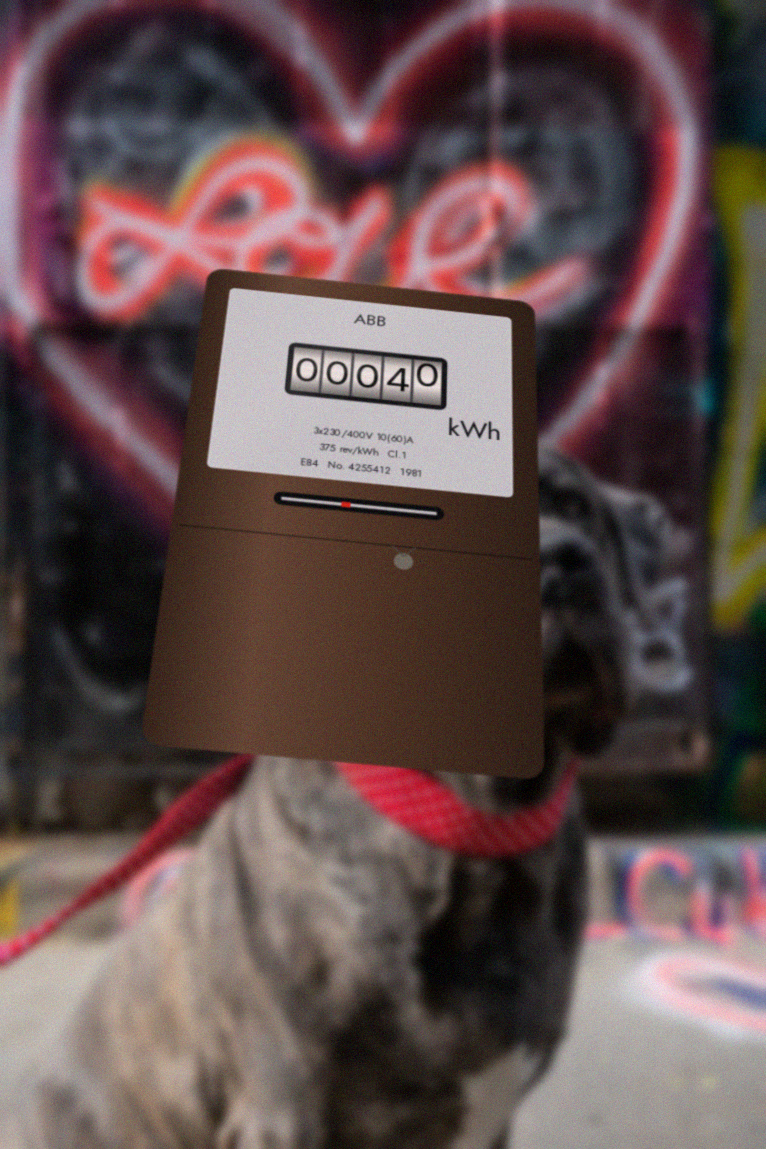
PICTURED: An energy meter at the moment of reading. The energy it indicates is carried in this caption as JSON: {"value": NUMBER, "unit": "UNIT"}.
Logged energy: {"value": 40, "unit": "kWh"}
